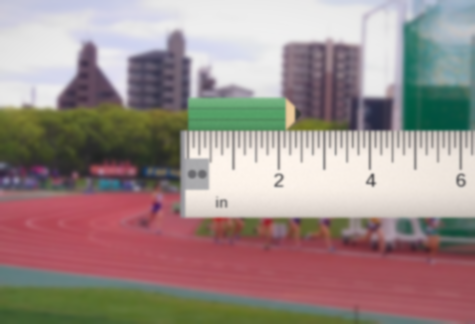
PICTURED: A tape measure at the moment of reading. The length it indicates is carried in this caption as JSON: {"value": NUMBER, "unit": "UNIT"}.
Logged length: {"value": 2.5, "unit": "in"}
